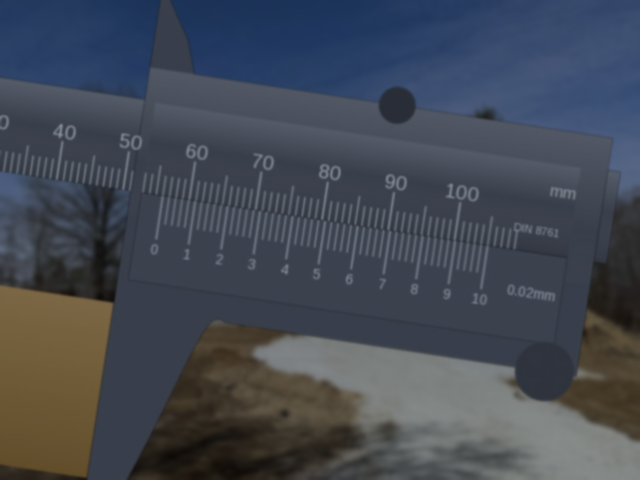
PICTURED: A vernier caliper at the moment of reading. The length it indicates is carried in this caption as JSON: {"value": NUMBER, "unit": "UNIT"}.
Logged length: {"value": 56.0, "unit": "mm"}
